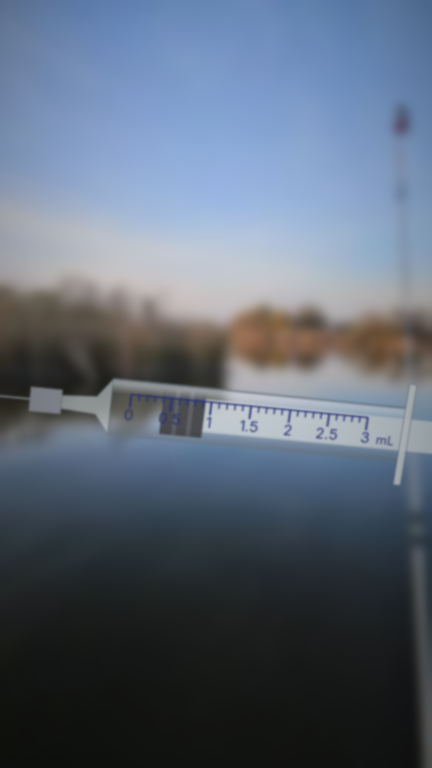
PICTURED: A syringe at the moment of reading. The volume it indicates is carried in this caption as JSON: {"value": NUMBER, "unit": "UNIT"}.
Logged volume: {"value": 0.4, "unit": "mL"}
